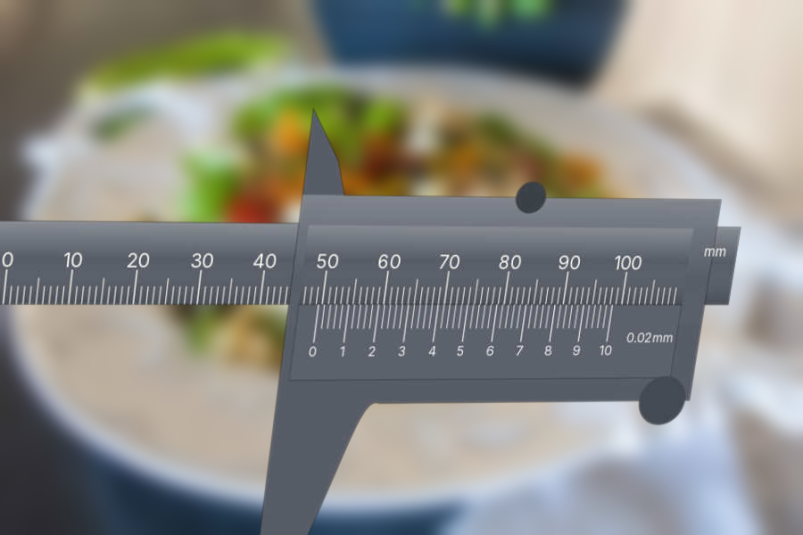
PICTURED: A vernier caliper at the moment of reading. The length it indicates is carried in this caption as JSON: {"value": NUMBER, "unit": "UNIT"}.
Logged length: {"value": 49.4, "unit": "mm"}
